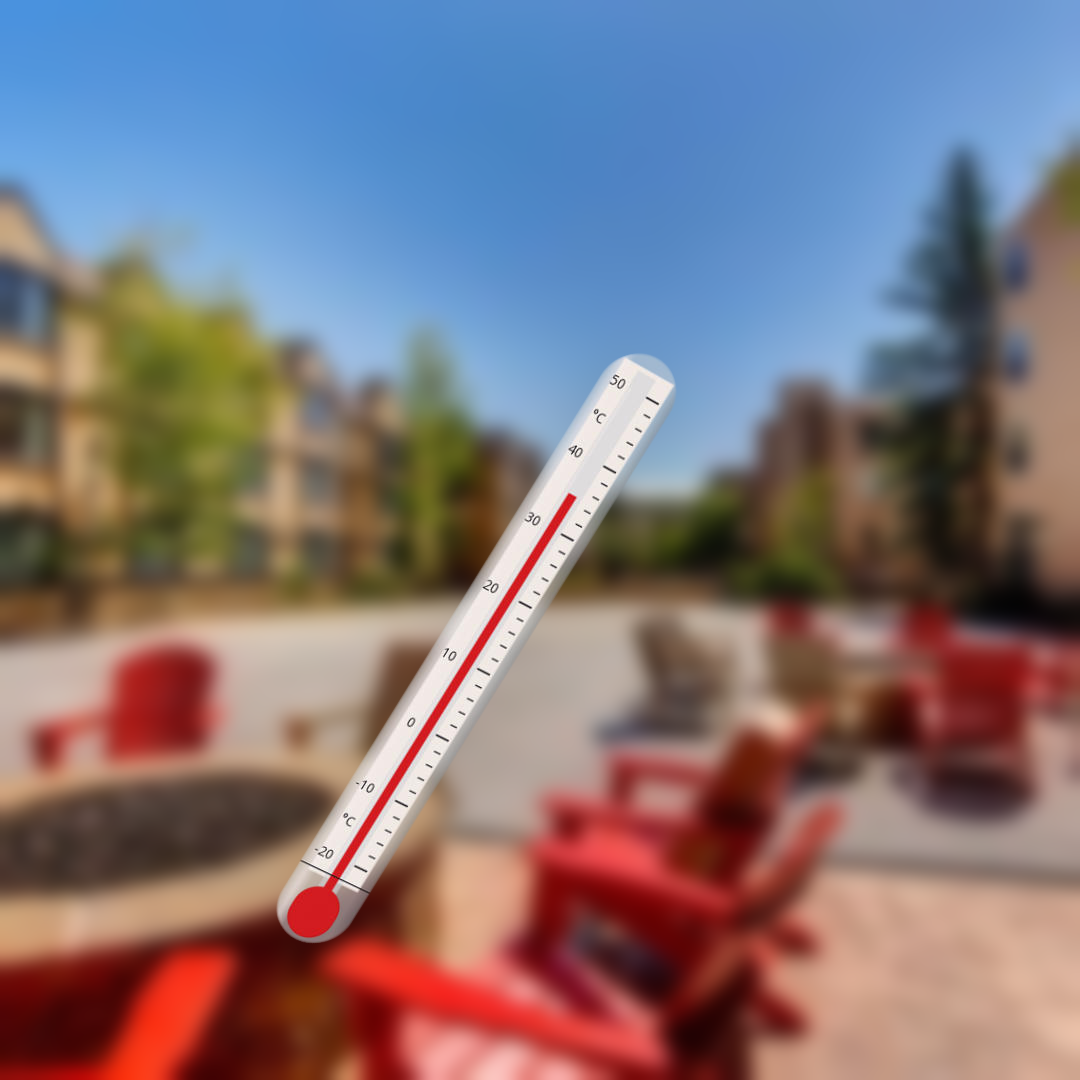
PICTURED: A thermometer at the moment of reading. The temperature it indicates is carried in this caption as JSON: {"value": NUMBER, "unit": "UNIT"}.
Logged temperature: {"value": 35, "unit": "°C"}
